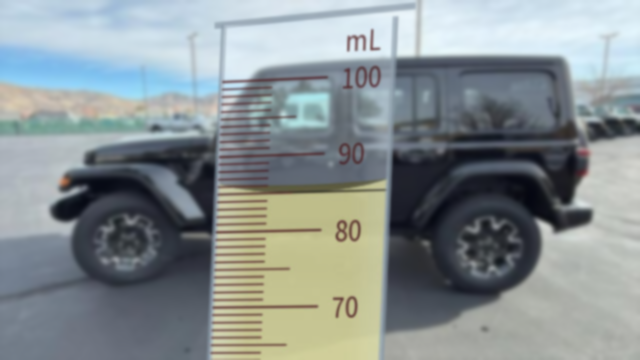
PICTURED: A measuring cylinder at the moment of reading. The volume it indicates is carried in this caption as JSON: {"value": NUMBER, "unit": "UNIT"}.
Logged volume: {"value": 85, "unit": "mL"}
